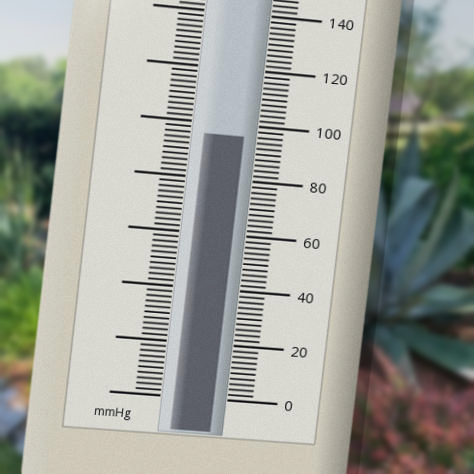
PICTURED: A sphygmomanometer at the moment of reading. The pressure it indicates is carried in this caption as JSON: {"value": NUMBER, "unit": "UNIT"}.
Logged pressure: {"value": 96, "unit": "mmHg"}
